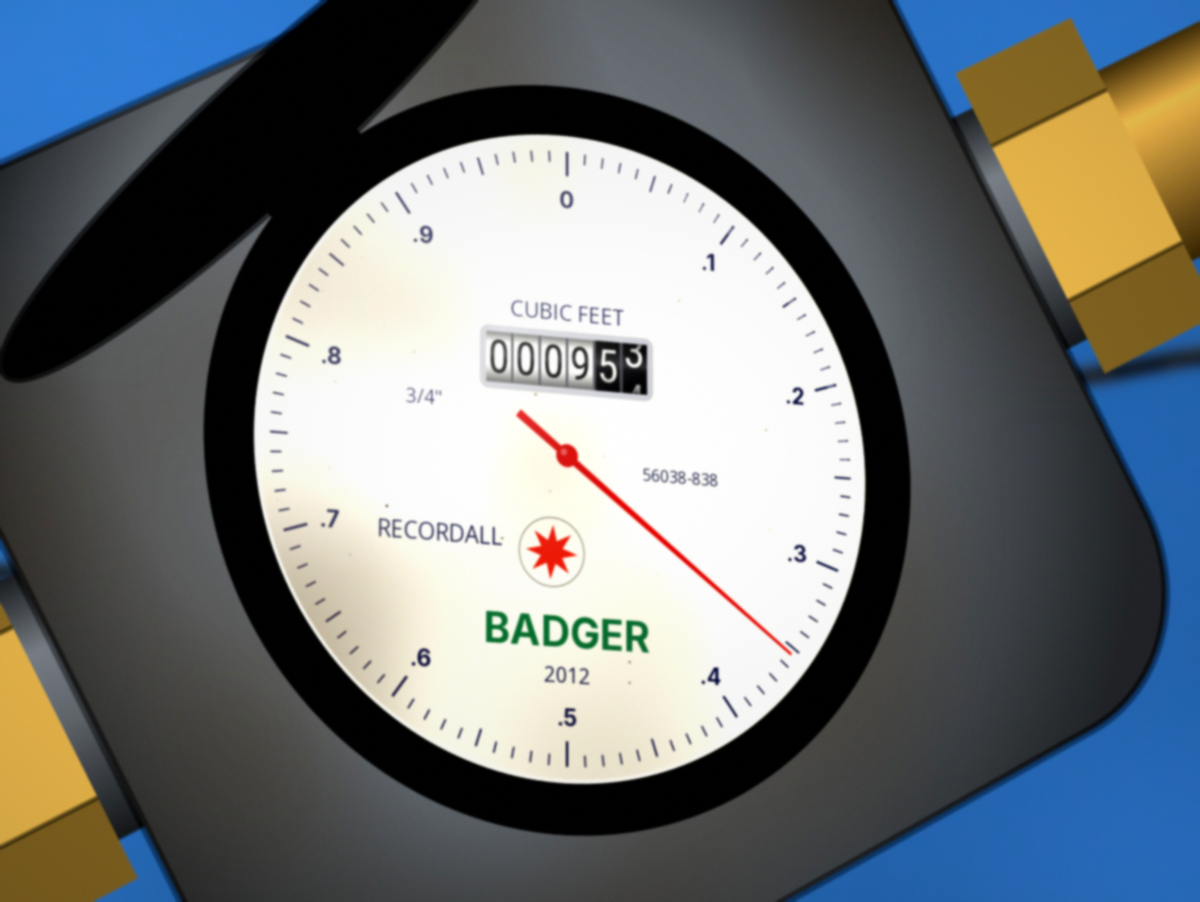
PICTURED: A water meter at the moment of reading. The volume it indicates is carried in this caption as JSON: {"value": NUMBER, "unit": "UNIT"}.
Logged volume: {"value": 953.35, "unit": "ft³"}
